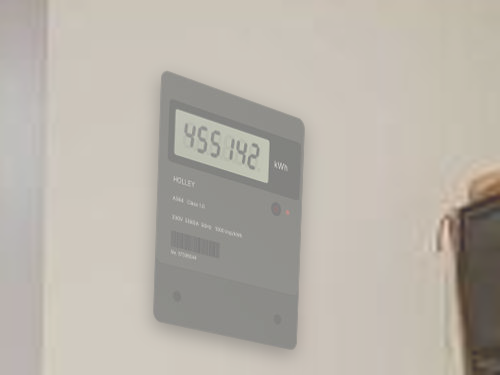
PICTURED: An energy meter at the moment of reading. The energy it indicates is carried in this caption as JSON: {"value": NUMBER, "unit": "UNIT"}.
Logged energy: {"value": 455142, "unit": "kWh"}
